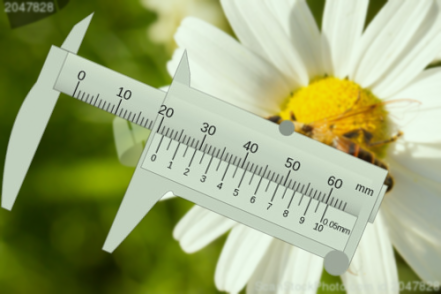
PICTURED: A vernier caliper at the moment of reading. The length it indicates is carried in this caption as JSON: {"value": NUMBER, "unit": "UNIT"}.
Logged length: {"value": 21.5, "unit": "mm"}
